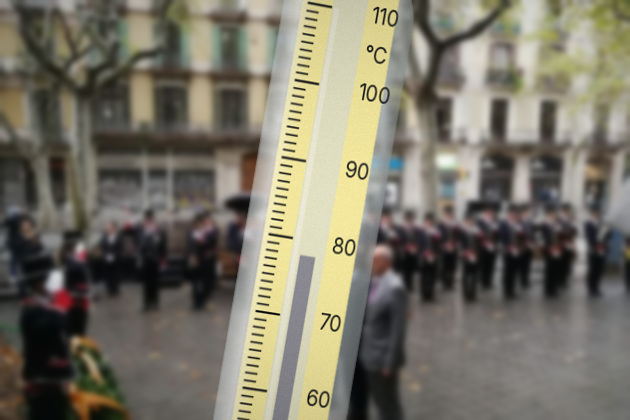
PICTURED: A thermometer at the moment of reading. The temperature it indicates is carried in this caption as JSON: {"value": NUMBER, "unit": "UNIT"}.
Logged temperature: {"value": 78, "unit": "°C"}
